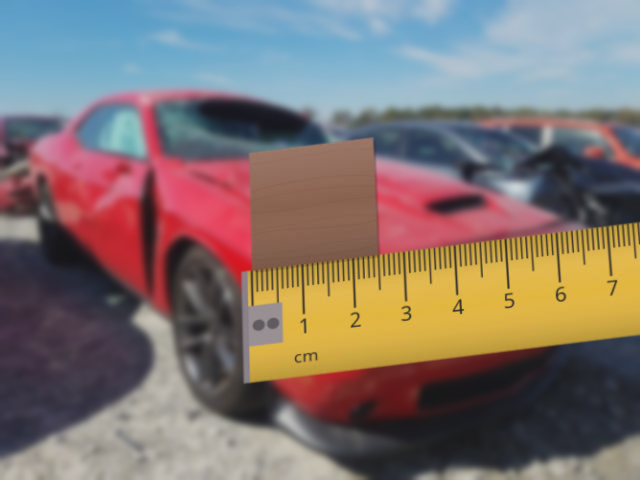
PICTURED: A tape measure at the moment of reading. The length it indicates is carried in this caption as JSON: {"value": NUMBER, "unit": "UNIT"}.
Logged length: {"value": 2.5, "unit": "cm"}
